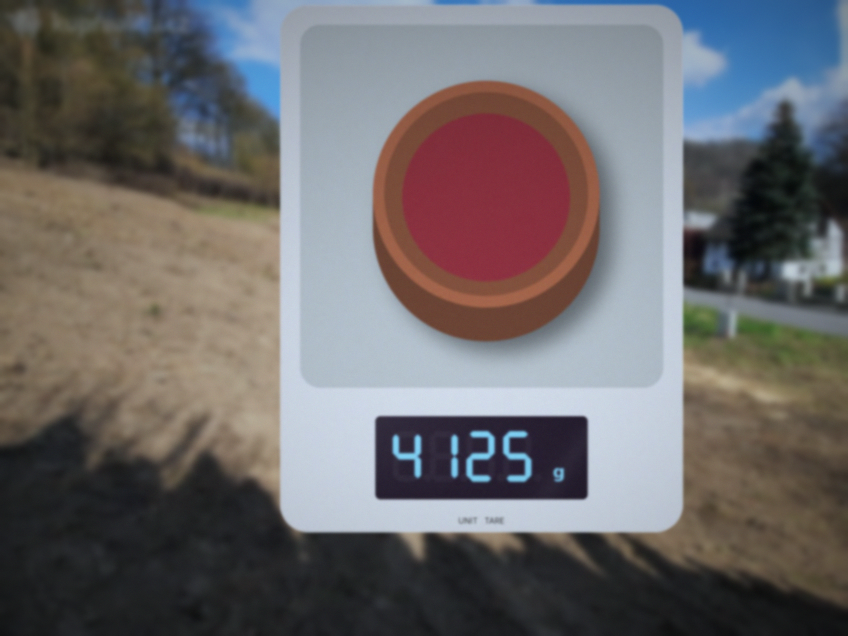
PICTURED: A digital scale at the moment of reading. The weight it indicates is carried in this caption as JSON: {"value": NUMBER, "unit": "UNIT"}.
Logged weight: {"value": 4125, "unit": "g"}
